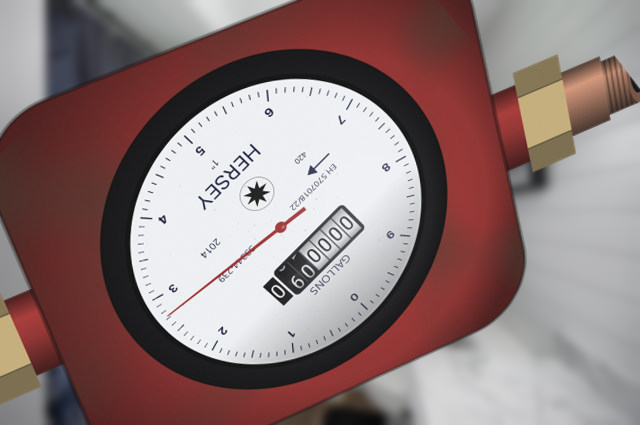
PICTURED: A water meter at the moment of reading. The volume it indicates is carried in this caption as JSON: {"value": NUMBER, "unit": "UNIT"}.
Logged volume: {"value": 92.7, "unit": "gal"}
